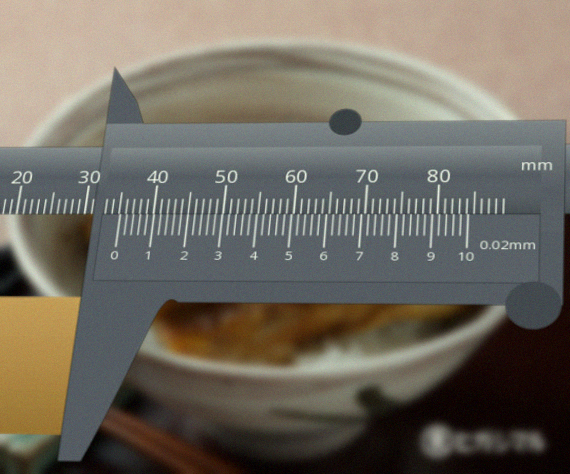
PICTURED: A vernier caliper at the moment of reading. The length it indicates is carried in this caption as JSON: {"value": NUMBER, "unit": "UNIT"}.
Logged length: {"value": 35.2, "unit": "mm"}
